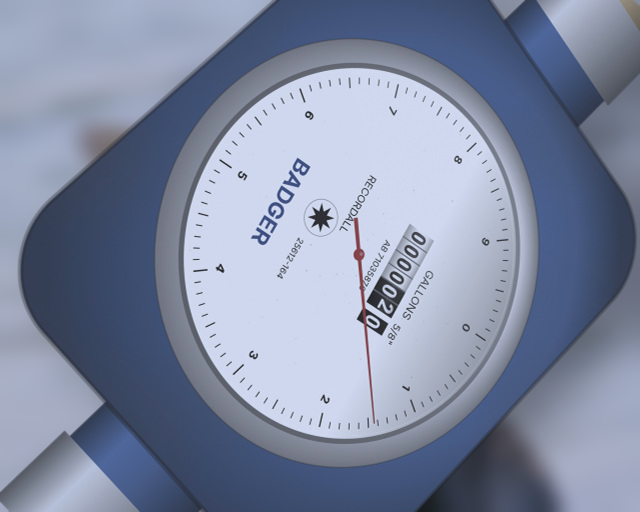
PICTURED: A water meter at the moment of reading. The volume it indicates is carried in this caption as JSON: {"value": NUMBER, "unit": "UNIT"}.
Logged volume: {"value": 21.4, "unit": "gal"}
